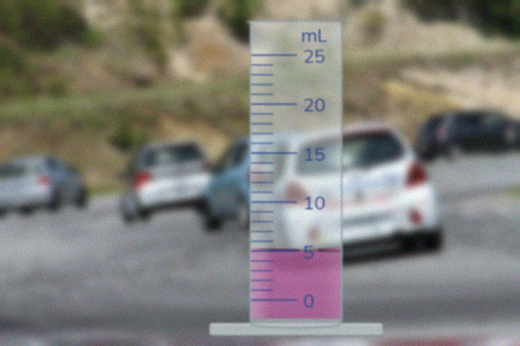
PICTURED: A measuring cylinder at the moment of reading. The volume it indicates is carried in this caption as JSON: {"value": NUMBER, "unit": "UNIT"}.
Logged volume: {"value": 5, "unit": "mL"}
